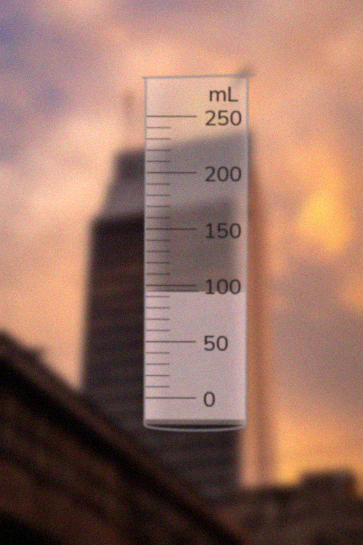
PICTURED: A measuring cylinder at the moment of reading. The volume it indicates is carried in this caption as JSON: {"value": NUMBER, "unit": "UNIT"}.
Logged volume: {"value": 95, "unit": "mL"}
